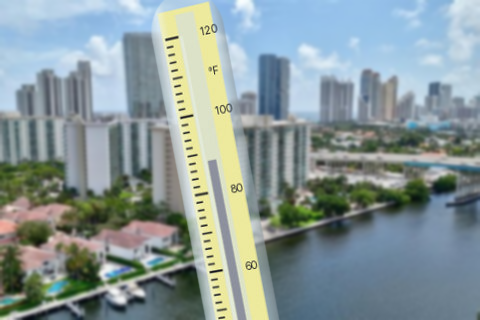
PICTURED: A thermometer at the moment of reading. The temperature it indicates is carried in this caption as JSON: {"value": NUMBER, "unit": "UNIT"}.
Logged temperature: {"value": 88, "unit": "°F"}
